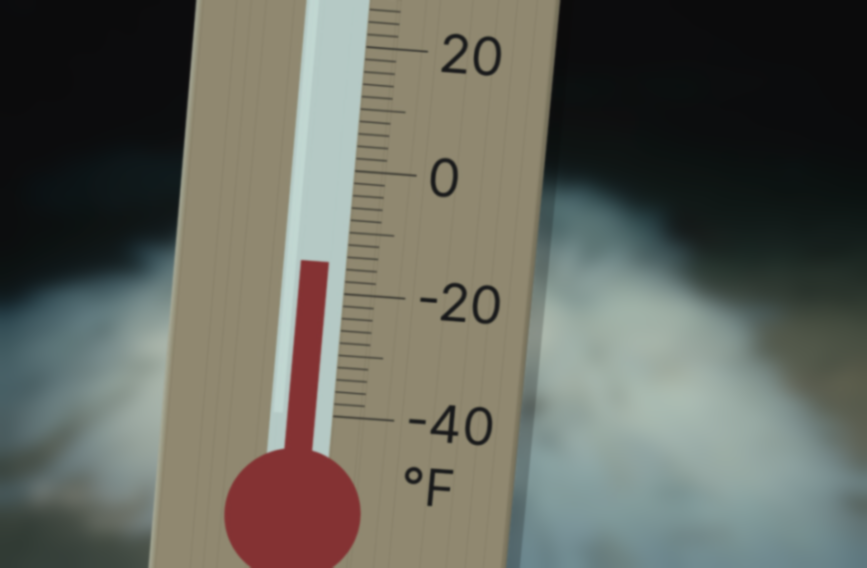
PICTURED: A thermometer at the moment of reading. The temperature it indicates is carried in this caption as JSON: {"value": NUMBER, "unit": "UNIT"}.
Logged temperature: {"value": -15, "unit": "°F"}
